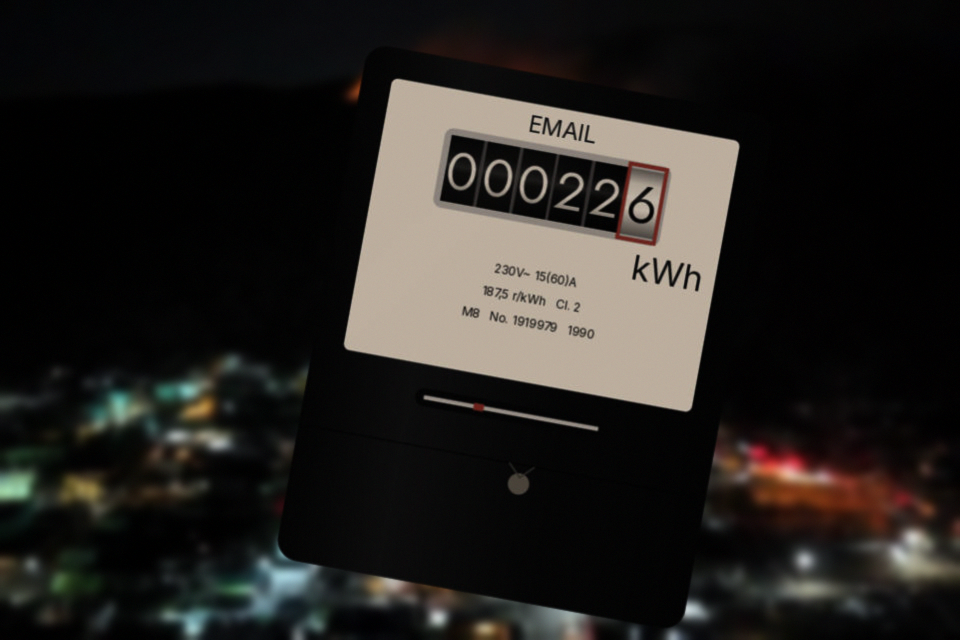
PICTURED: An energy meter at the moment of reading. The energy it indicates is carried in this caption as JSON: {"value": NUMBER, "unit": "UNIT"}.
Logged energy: {"value": 22.6, "unit": "kWh"}
